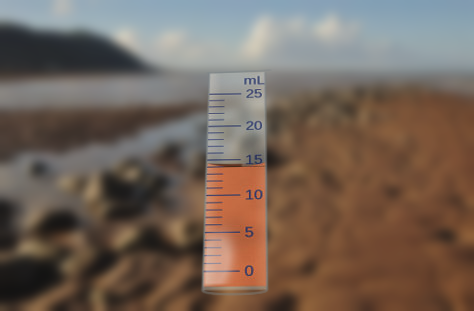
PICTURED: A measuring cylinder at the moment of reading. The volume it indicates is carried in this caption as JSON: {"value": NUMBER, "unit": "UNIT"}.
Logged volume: {"value": 14, "unit": "mL"}
